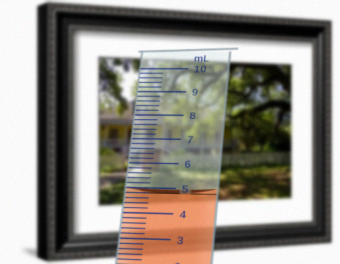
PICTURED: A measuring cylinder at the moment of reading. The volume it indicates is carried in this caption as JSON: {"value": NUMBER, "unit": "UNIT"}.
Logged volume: {"value": 4.8, "unit": "mL"}
